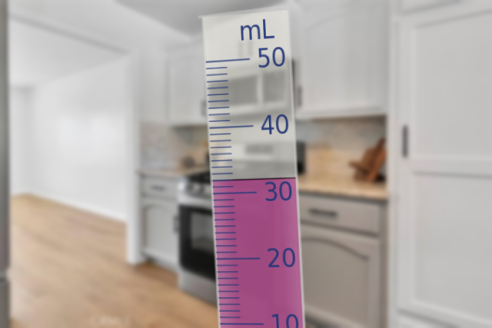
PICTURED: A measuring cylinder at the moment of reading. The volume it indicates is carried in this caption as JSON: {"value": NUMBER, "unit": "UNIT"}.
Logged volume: {"value": 32, "unit": "mL"}
